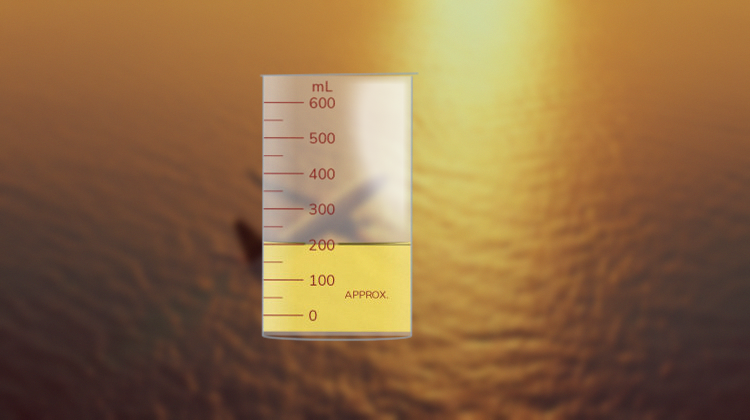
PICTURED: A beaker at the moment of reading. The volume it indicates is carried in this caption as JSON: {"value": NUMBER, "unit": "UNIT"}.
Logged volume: {"value": 200, "unit": "mL"}
